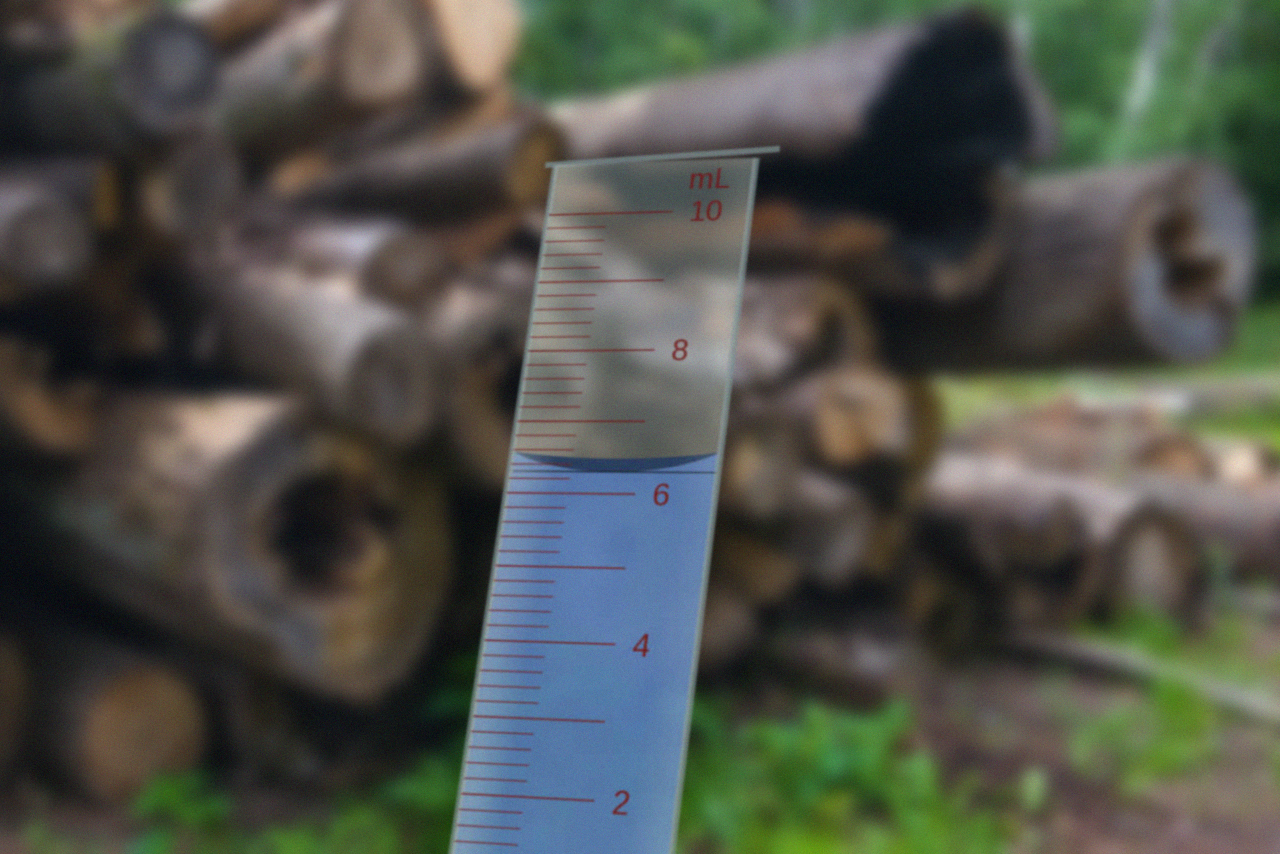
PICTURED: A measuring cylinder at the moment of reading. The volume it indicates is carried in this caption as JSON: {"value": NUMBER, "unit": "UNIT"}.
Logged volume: {"value": 6.3, "unit": "mL"}
